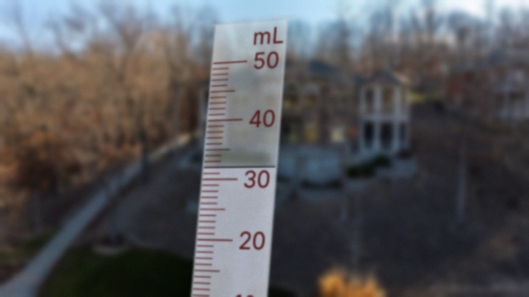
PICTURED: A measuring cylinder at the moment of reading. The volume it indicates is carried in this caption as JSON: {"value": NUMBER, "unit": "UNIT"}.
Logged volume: {"value": 32, "unit": "mL"}
